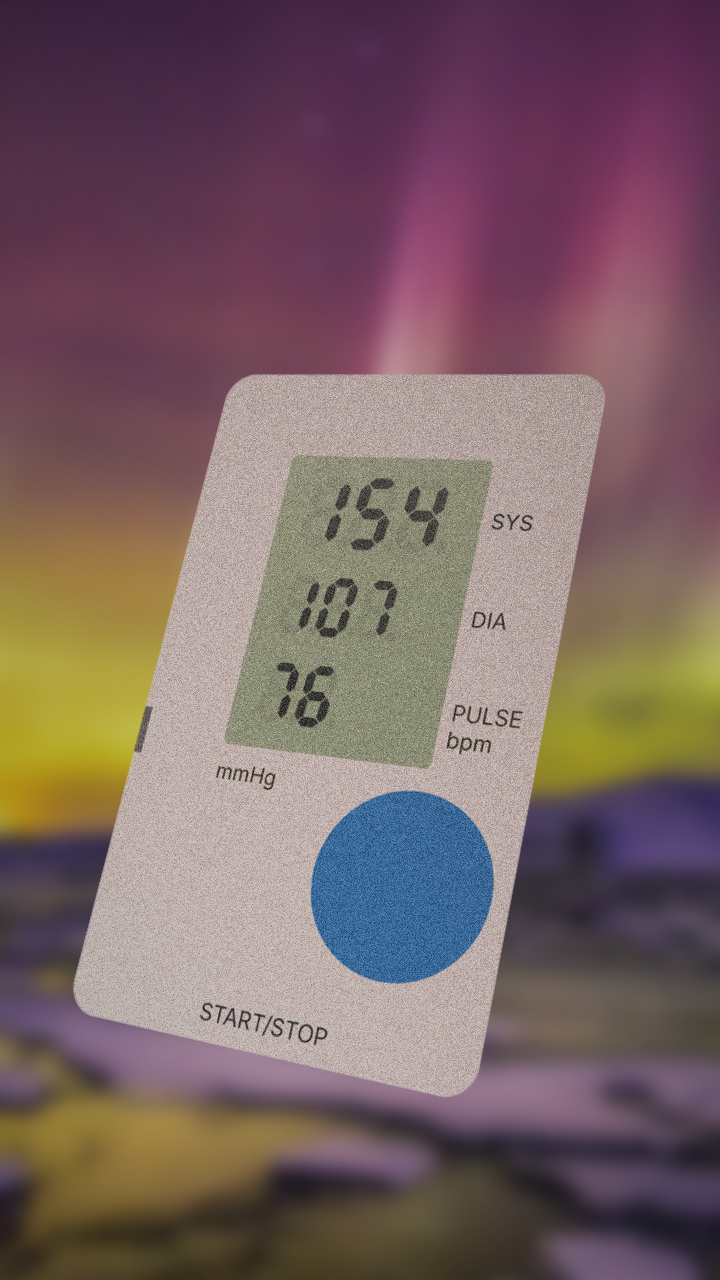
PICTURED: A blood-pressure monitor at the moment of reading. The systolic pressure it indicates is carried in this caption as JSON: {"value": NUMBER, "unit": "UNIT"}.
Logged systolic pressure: {"value": 154, "unit": "mmHg"}
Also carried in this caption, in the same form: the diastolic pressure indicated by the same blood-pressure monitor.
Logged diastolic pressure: {"value": 107, "unit": "mmHg"}
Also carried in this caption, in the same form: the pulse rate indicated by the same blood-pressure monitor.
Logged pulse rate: {"value": 76, "unit": "bpm"}
